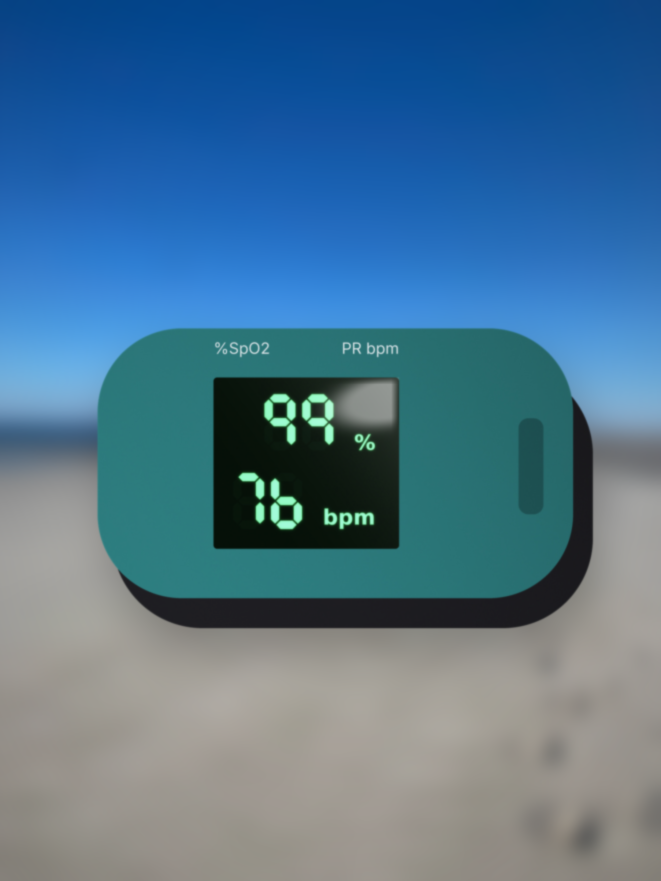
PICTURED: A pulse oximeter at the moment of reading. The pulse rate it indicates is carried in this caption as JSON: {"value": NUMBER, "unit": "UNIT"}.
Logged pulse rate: {"value": 76, "unit": "bpm"}
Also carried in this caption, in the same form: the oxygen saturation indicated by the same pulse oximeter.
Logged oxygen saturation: {"value": 99, "unit": "%"}
